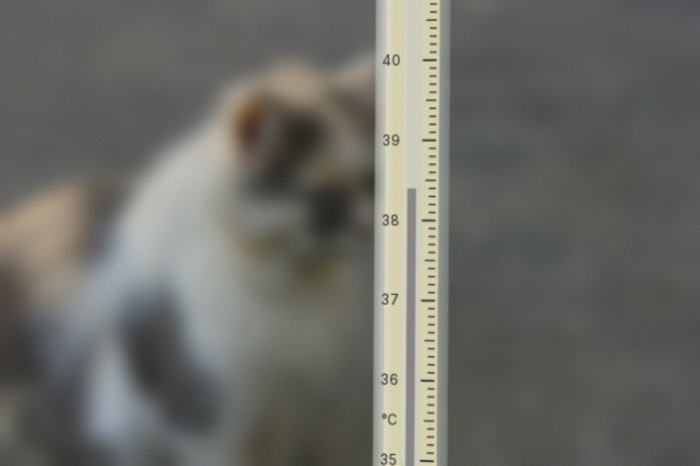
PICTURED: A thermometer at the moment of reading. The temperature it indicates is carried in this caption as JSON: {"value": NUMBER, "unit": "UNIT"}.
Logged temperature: {"value": 38.4, "unit": "°C"}
